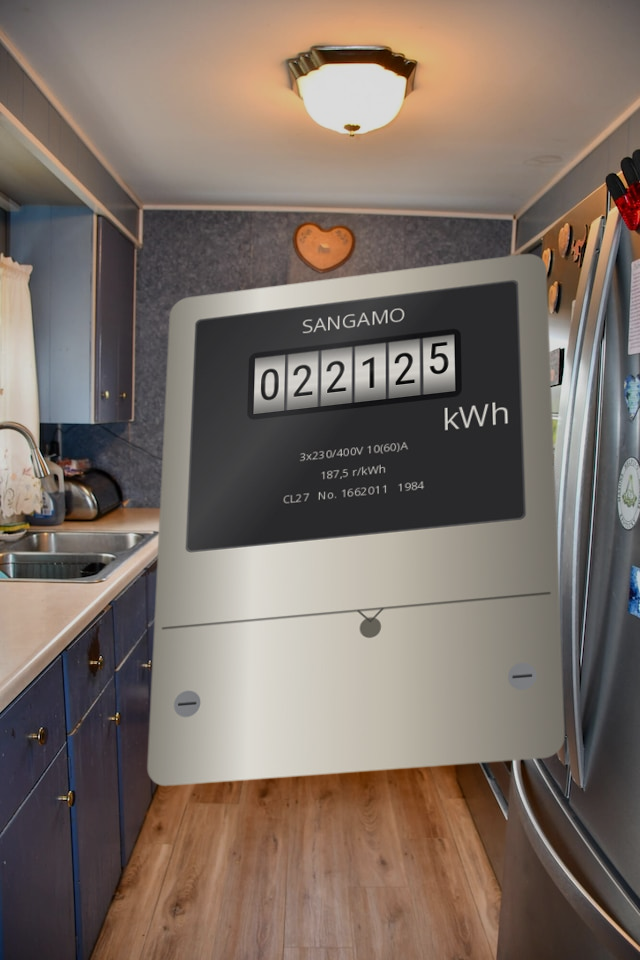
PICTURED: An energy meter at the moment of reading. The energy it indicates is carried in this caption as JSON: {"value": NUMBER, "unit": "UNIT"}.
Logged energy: {"value": 22125, "unit": "kWh"}
